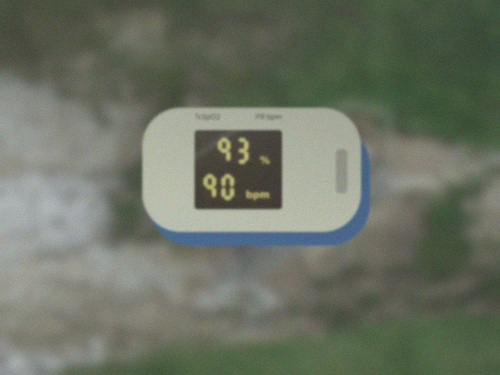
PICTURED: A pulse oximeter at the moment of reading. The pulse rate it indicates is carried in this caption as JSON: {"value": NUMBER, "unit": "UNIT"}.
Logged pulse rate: {"value": 90, "unit": "bpm"}
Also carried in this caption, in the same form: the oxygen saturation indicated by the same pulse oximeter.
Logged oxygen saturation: {"value": 93, "unit": "%"}
